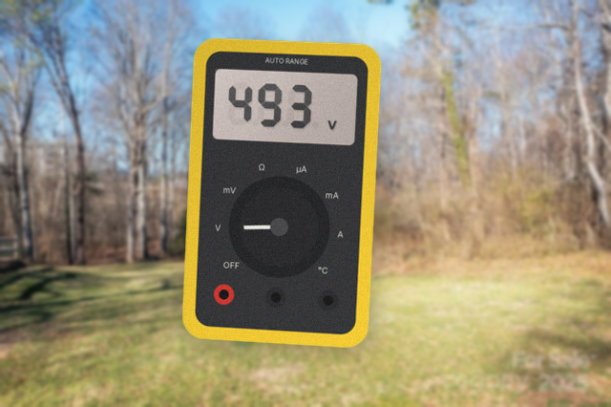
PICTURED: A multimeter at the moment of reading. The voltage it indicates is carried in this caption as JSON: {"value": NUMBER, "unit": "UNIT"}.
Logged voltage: {"value": 493, "unit": "V"}
